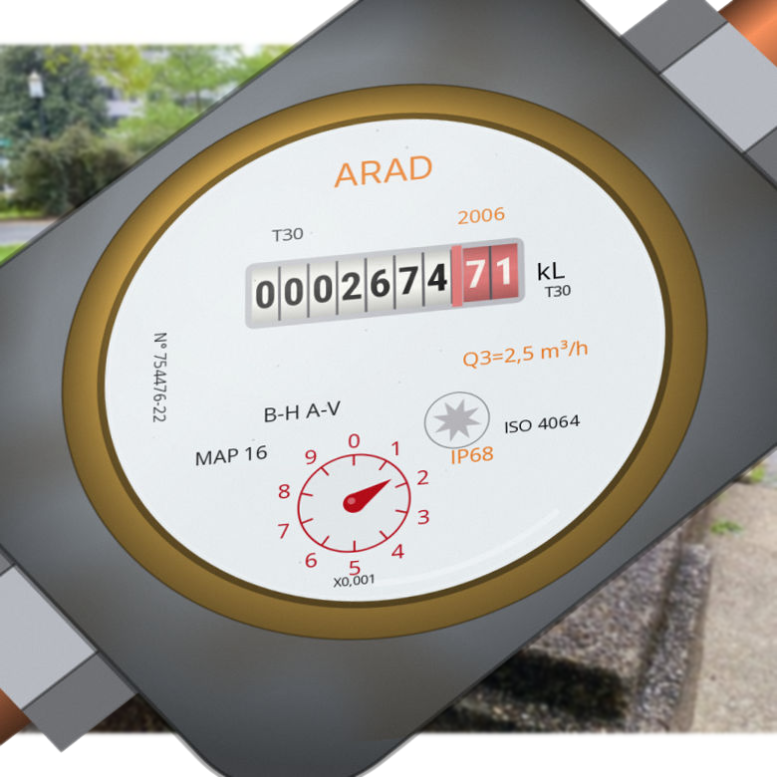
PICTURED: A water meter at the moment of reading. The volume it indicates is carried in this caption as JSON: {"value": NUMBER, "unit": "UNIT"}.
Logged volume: {"value": 2674.711, "unit": "kL"}
